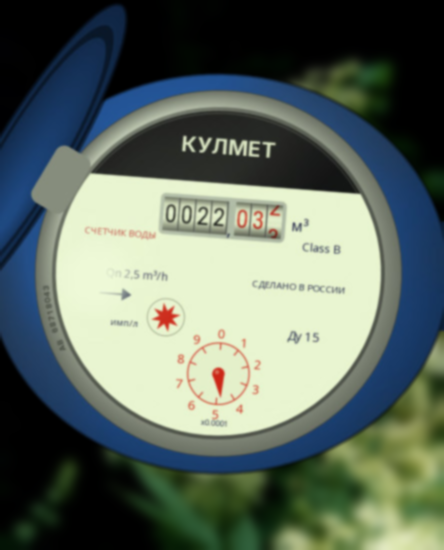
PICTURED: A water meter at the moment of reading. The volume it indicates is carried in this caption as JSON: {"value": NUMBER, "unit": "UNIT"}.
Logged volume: {"value": 22.0324, "unit": "m³"}
